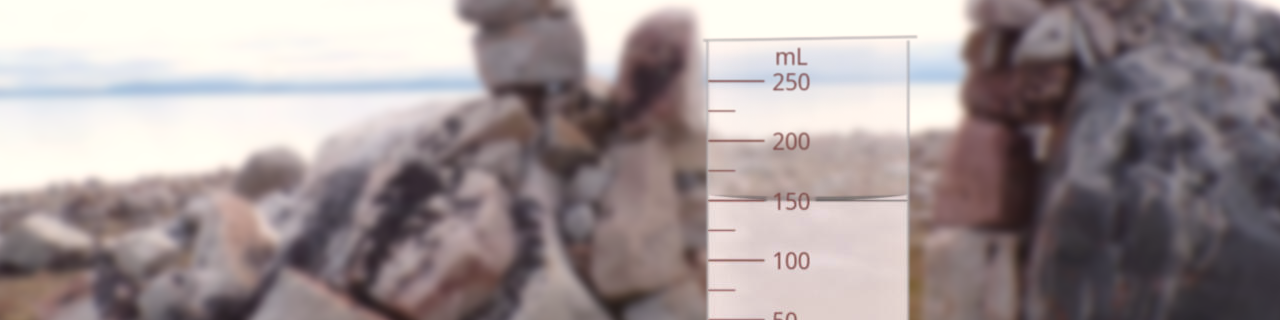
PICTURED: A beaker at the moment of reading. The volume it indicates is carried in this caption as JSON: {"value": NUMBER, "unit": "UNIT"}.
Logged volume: {"value": 150, "unit": "mL"}
